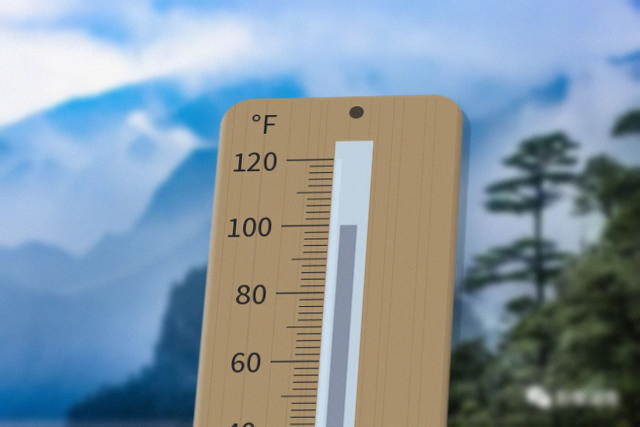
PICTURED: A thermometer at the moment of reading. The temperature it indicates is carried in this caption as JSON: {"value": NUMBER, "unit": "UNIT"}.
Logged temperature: {"value": 100, "unit": "°F"}
